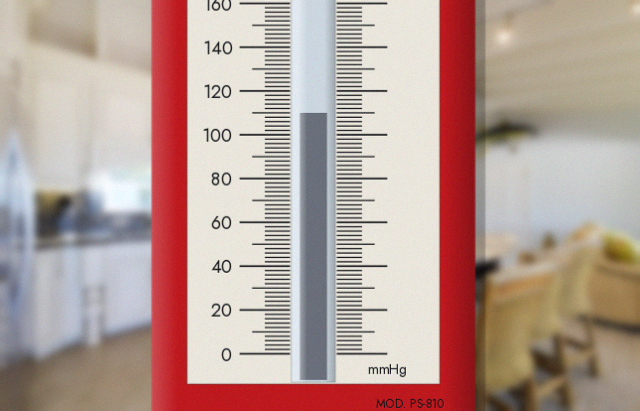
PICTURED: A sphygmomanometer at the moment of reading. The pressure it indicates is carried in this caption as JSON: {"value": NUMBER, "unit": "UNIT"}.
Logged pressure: {"value": 110, "unit": "mmHg"}
